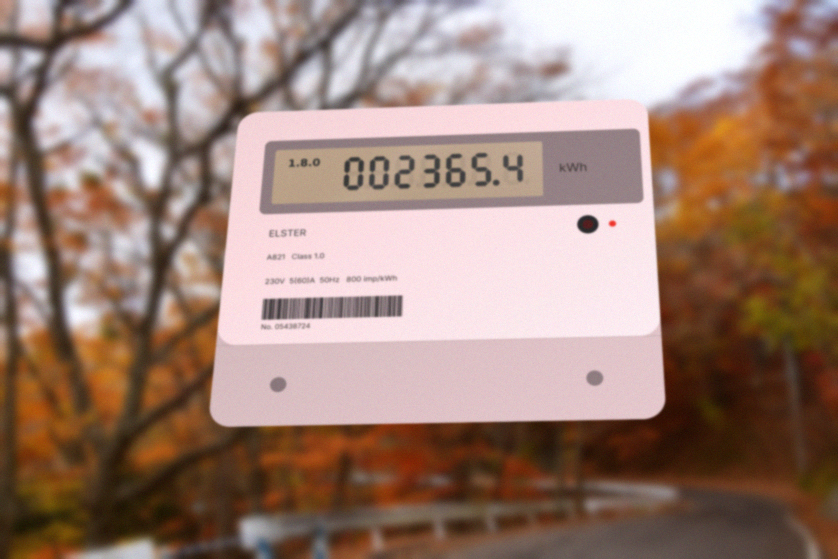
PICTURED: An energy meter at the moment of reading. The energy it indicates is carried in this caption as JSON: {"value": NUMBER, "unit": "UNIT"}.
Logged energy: {"value": 2365.4, "unit": "kWh"}
